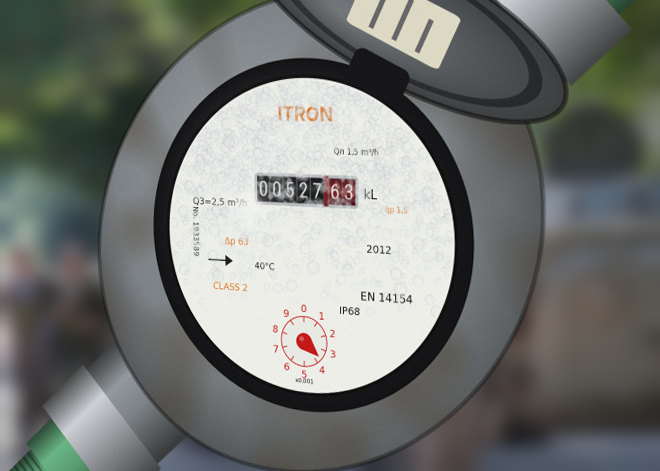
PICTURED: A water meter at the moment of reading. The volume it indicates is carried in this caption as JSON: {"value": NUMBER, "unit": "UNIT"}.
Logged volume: {"value": 527.633, "unit": "kL"}
